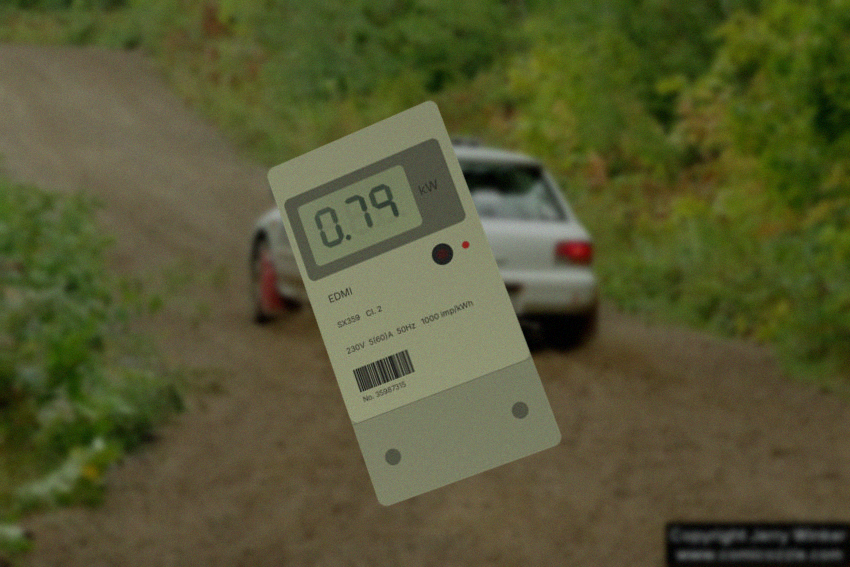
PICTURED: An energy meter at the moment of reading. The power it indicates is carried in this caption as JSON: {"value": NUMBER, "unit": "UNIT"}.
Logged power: {"value": 0.79, "unit": "kW"}
